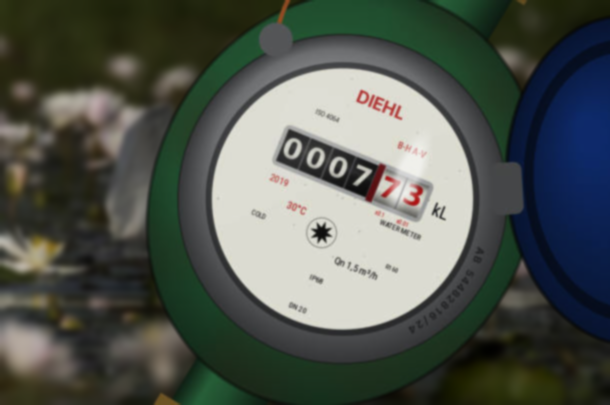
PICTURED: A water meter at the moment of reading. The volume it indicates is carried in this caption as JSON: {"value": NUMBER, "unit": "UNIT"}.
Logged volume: {"value": 7.73, "unit": "kL"}
